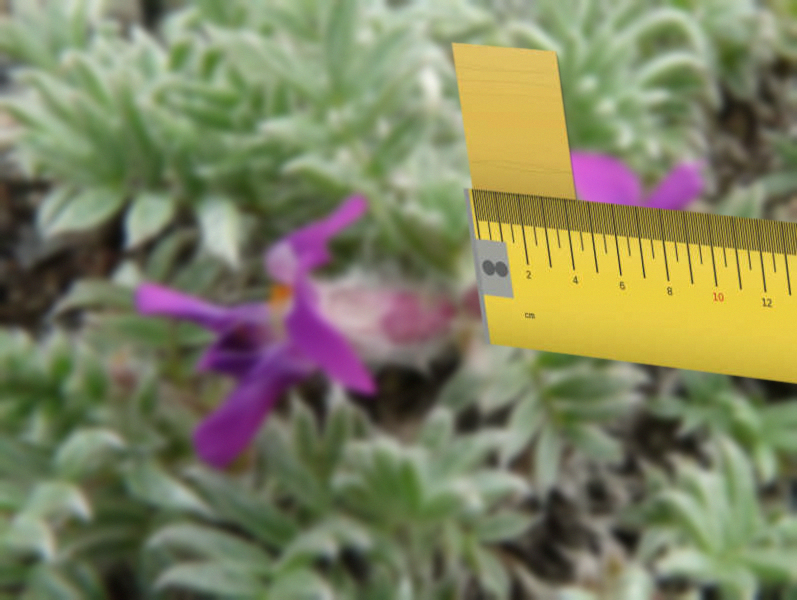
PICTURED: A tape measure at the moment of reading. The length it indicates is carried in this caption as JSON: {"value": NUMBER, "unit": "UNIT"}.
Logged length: {"value": 4.5, "unit": "cm"}
